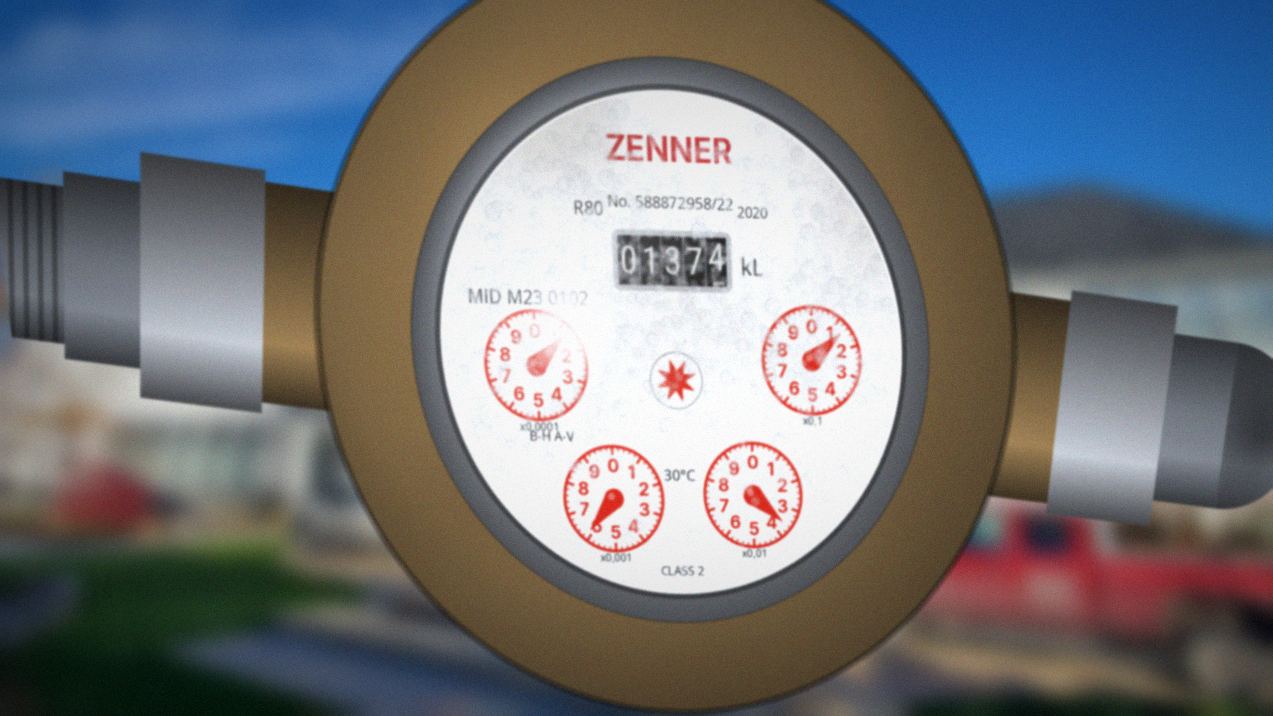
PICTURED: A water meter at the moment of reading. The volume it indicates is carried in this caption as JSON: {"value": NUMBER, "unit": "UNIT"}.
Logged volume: {"value": 1374.1361, "unit": "kL"}
